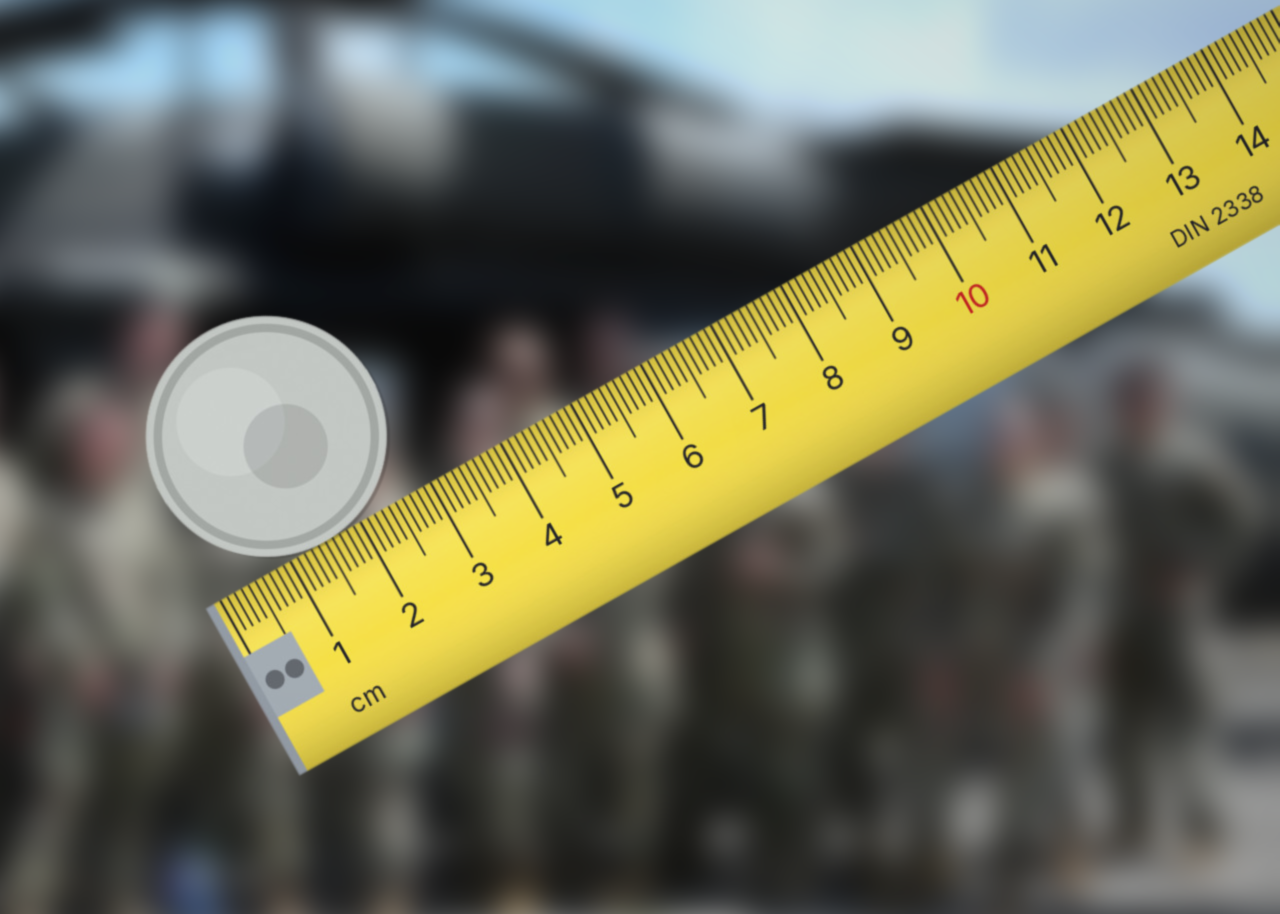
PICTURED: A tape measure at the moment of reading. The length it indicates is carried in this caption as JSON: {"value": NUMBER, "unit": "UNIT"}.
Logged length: {"value": 3, "unit": "cm"}
